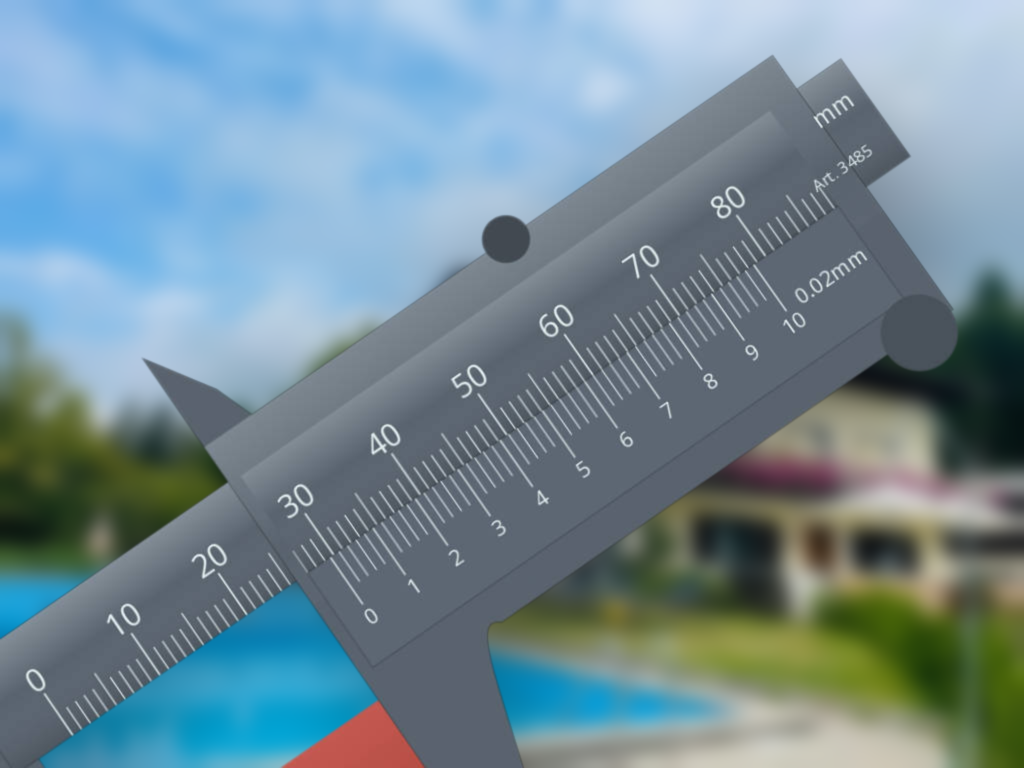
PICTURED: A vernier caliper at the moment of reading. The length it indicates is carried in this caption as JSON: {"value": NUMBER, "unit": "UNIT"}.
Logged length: {"value": 29.6, "unit": "mm"}
